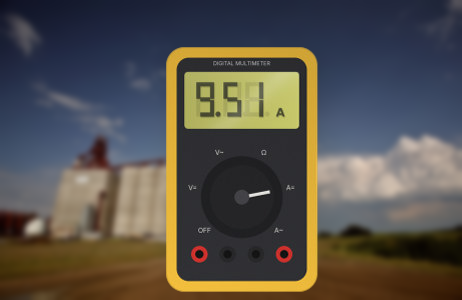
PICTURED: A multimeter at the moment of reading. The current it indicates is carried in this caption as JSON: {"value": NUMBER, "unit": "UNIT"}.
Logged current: {"value": 9.51, "unit": "A"}
